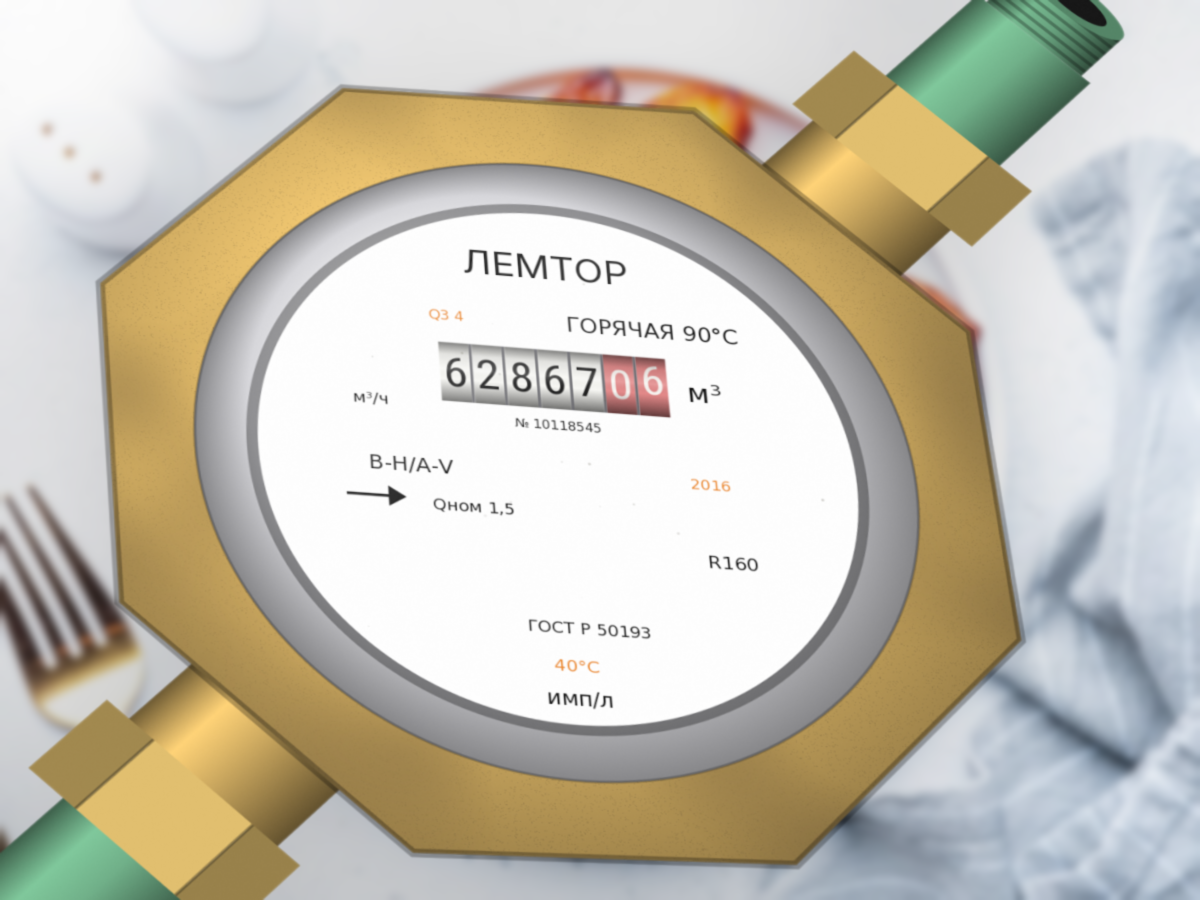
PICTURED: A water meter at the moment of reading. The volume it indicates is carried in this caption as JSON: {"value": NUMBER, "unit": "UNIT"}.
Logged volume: {"value": 62867.06, "unit": "m³"}
